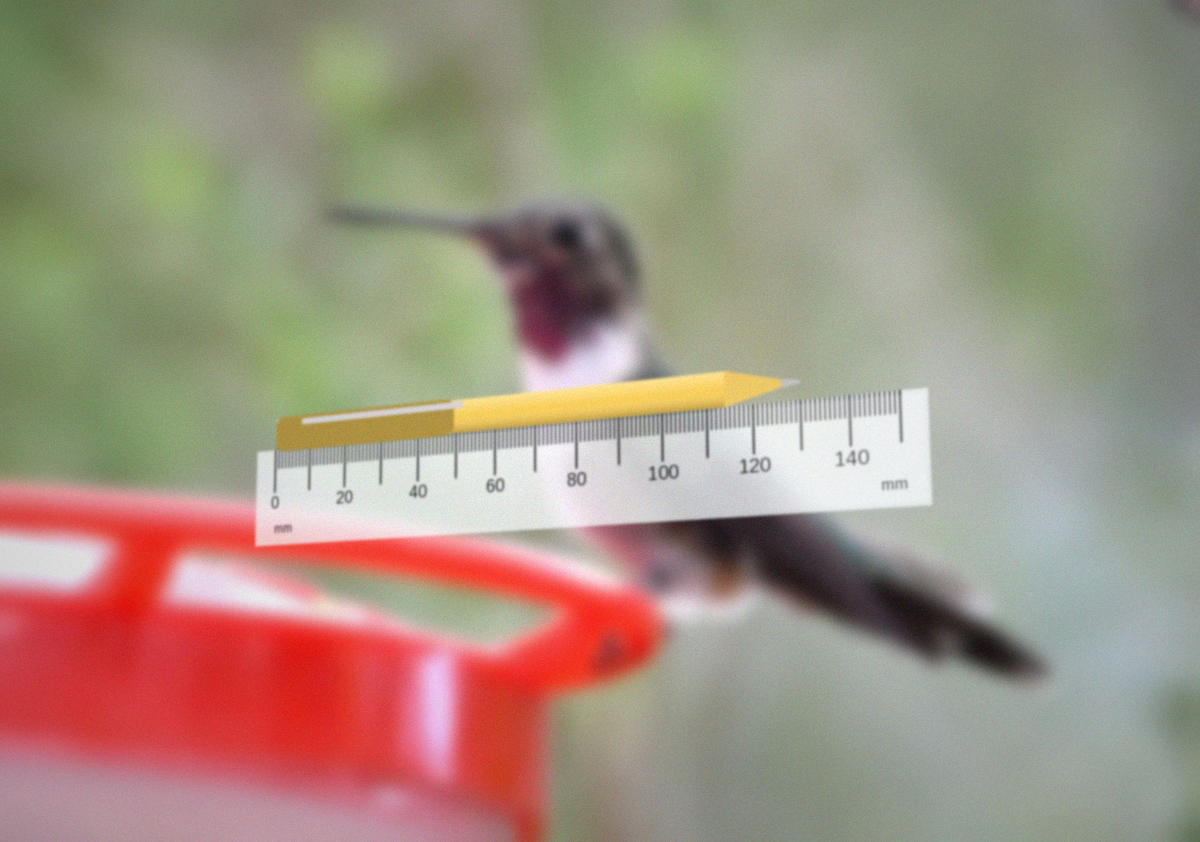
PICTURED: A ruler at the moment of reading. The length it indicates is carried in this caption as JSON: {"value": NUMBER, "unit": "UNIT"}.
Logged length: {"value": 130, "unit": "mm"}
